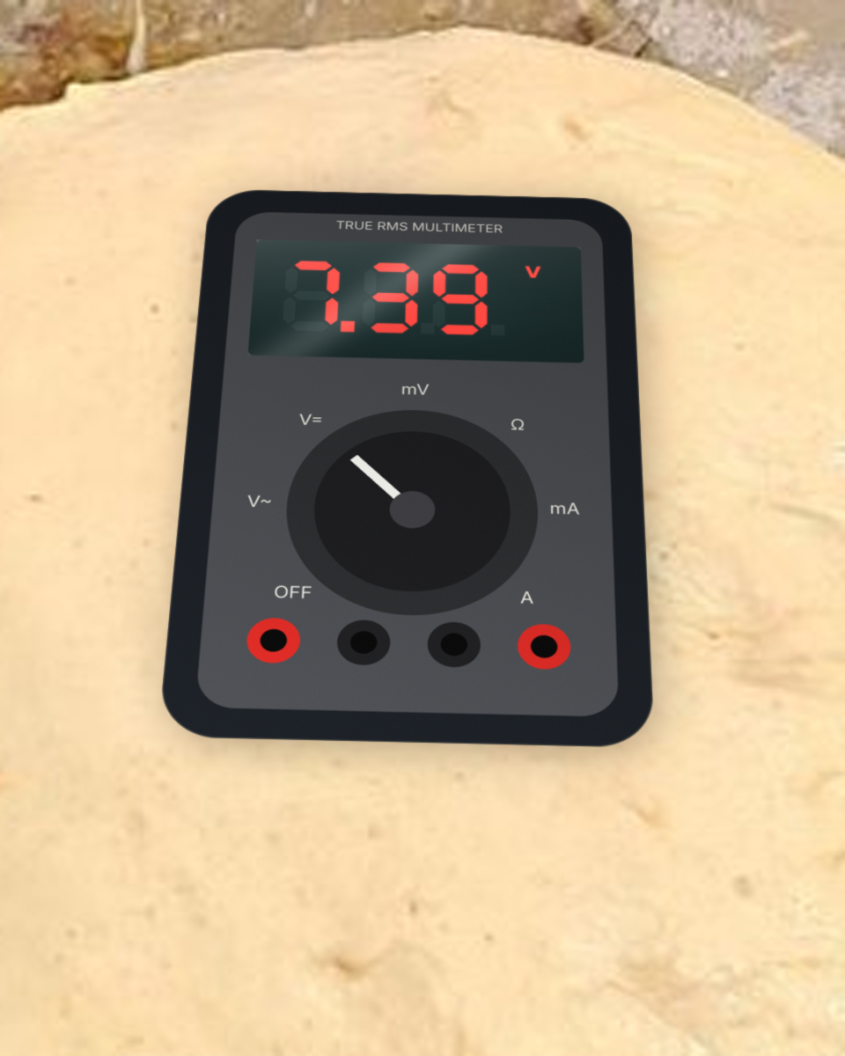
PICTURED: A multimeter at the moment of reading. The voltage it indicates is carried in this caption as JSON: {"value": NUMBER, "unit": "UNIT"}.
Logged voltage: {"value": 7.39, "unit": "V"}
